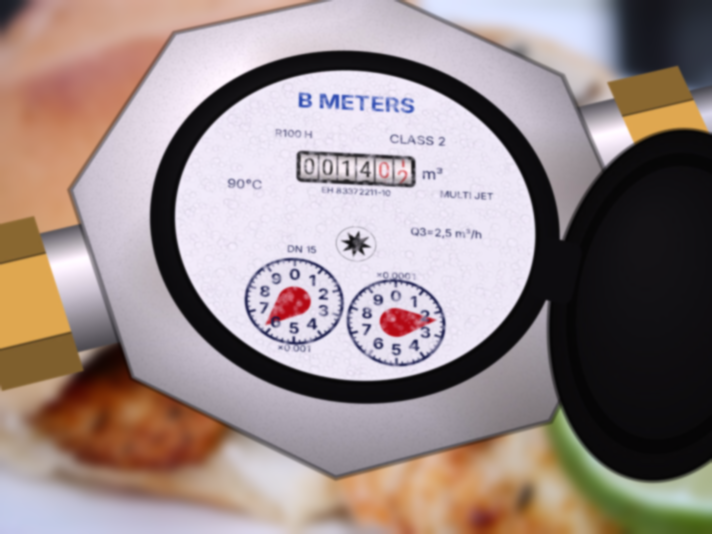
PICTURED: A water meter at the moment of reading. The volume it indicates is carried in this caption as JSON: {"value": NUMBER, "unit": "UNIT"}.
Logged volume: {"value": 14.0162, "unit": "m³"}
